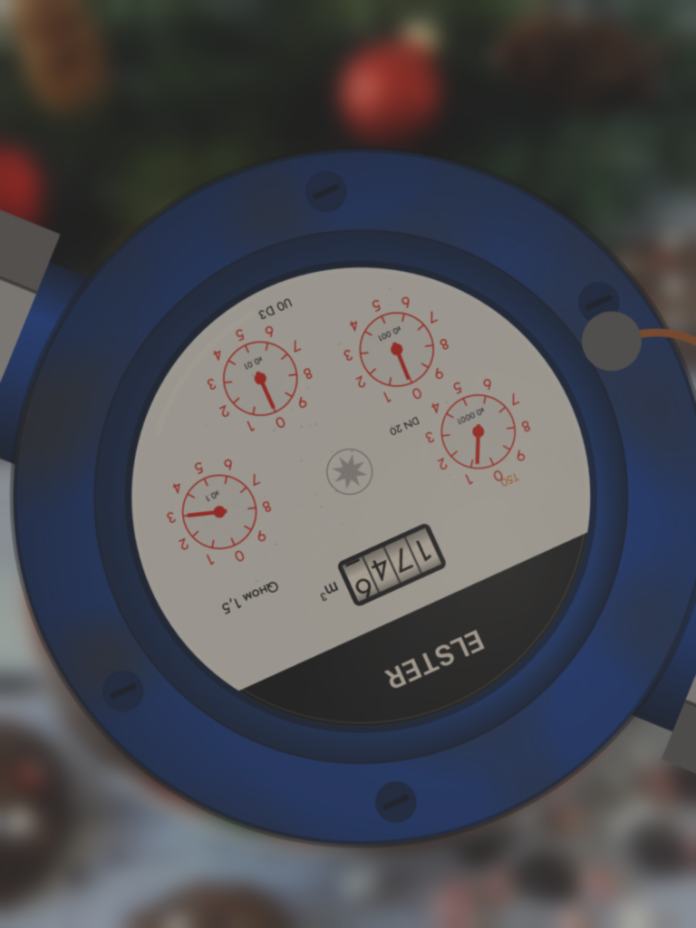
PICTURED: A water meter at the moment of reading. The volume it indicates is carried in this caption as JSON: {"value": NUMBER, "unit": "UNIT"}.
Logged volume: {"value": 1746.3000, "unit": "m³"}
